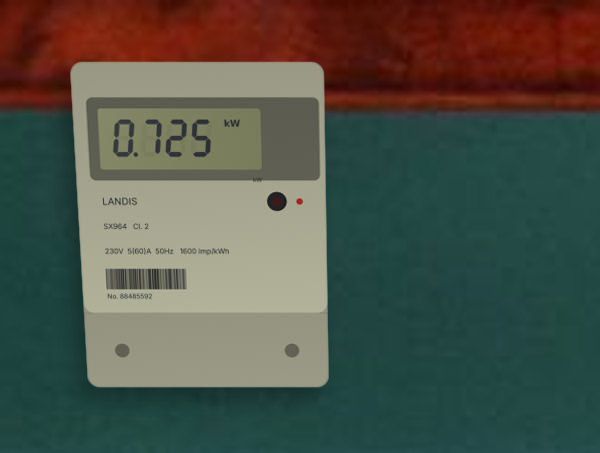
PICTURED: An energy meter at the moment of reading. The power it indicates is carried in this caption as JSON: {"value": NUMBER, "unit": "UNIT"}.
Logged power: {"value": 0.725, "unit": "kW"}
